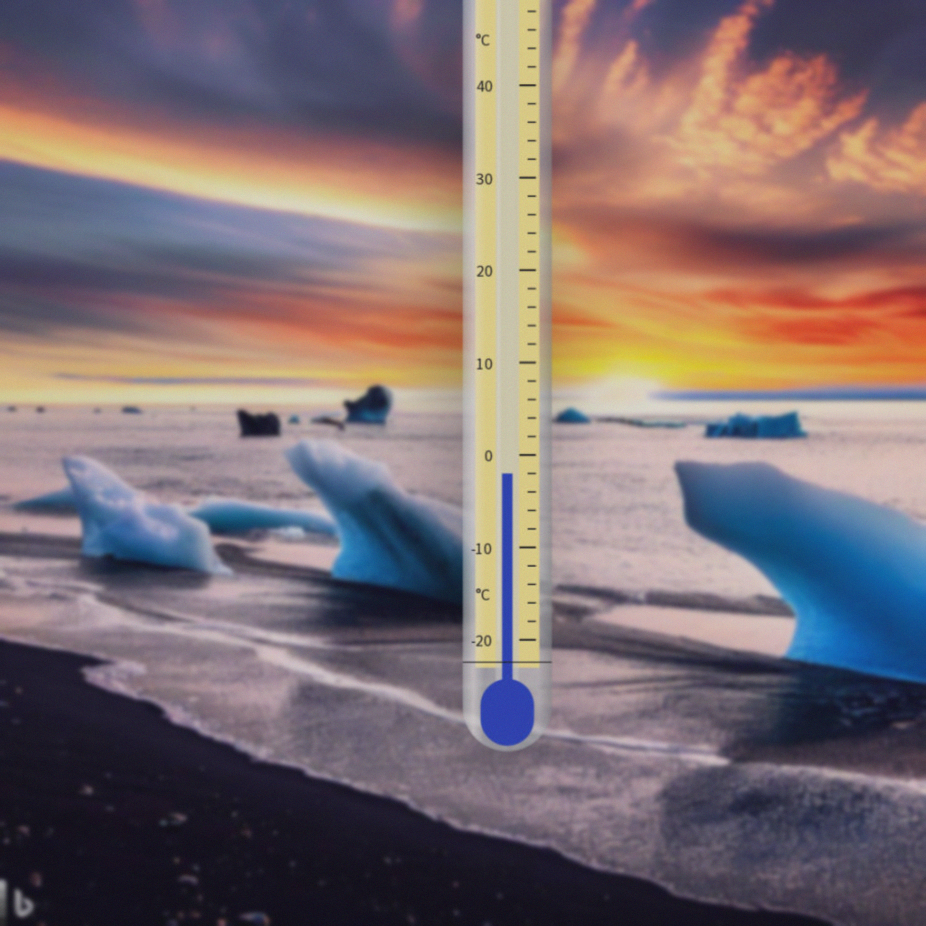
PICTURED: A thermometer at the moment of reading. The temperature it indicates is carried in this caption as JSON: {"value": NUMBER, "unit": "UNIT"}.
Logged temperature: {"value": -2, "unit": "°C"}
